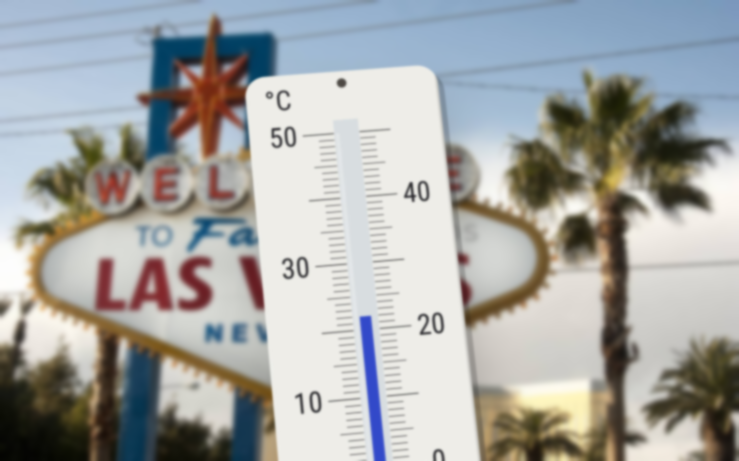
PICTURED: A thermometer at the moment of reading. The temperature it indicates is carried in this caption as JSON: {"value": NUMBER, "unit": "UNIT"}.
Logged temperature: {"value": 22, "unit": "°C"}
